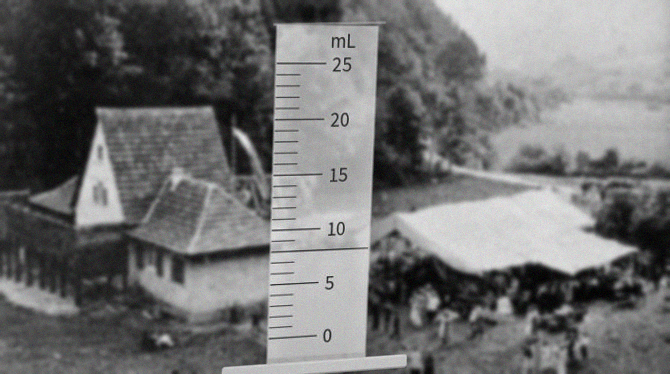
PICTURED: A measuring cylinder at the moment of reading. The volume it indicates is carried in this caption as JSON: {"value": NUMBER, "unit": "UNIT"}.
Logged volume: {"value": 8, "unit": "mL"}
